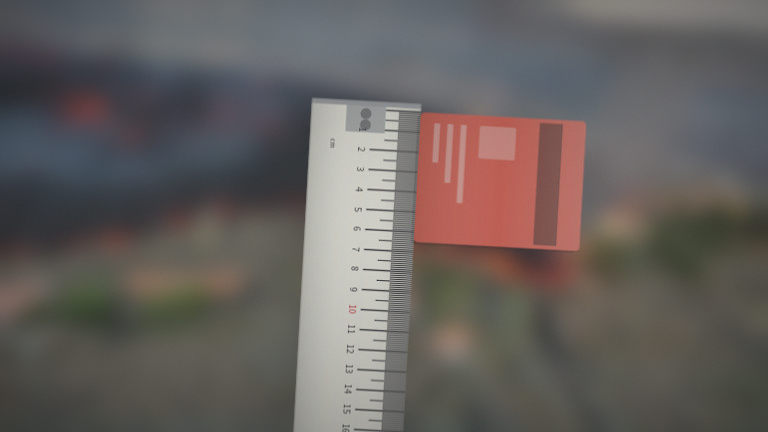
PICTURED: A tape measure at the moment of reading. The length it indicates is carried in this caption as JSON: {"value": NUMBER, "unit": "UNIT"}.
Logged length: {"value": 6.5, "unit": "cm"}
